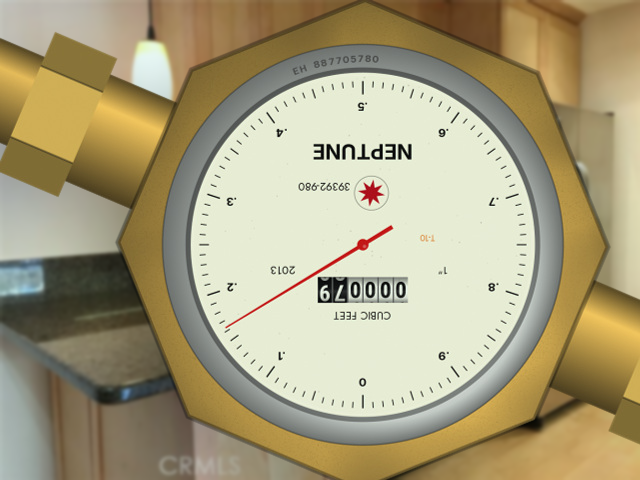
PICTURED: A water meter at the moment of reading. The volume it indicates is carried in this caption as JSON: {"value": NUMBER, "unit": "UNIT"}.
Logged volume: {"value": 79.16, "unit": "ft³"}
